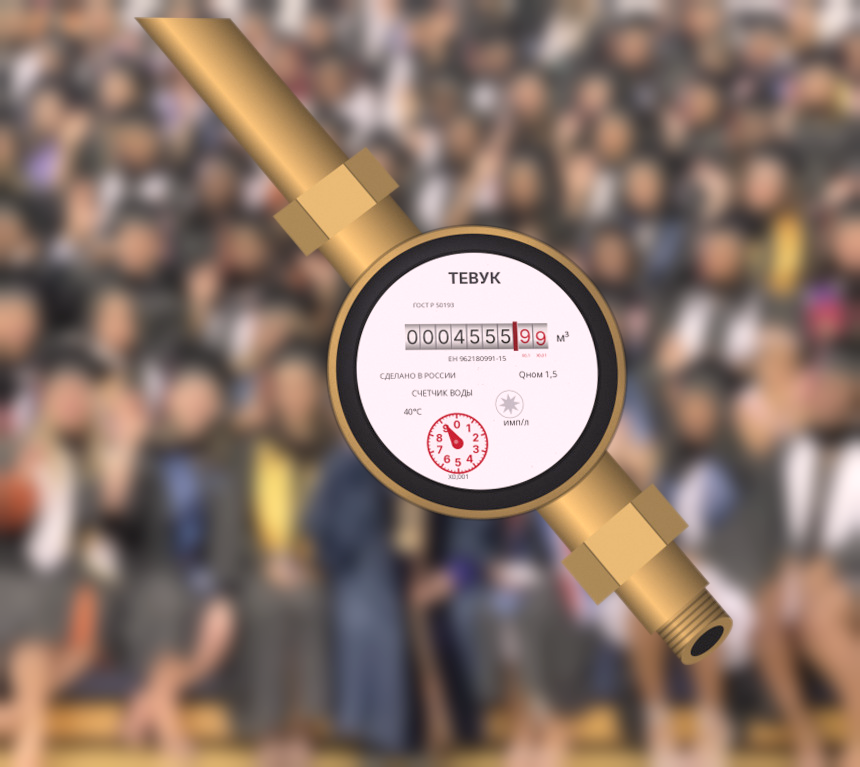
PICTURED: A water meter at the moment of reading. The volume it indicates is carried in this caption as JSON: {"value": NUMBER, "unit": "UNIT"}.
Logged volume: {"value": 4555.989, "unit": "m³"}
